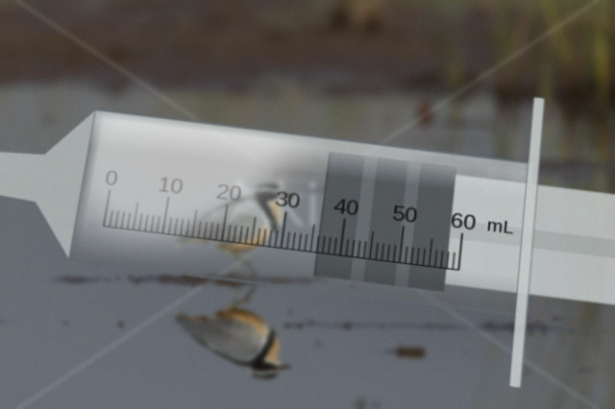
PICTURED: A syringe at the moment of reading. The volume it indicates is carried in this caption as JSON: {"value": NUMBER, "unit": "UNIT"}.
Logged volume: {"value": 36, "unit": "mL"}
